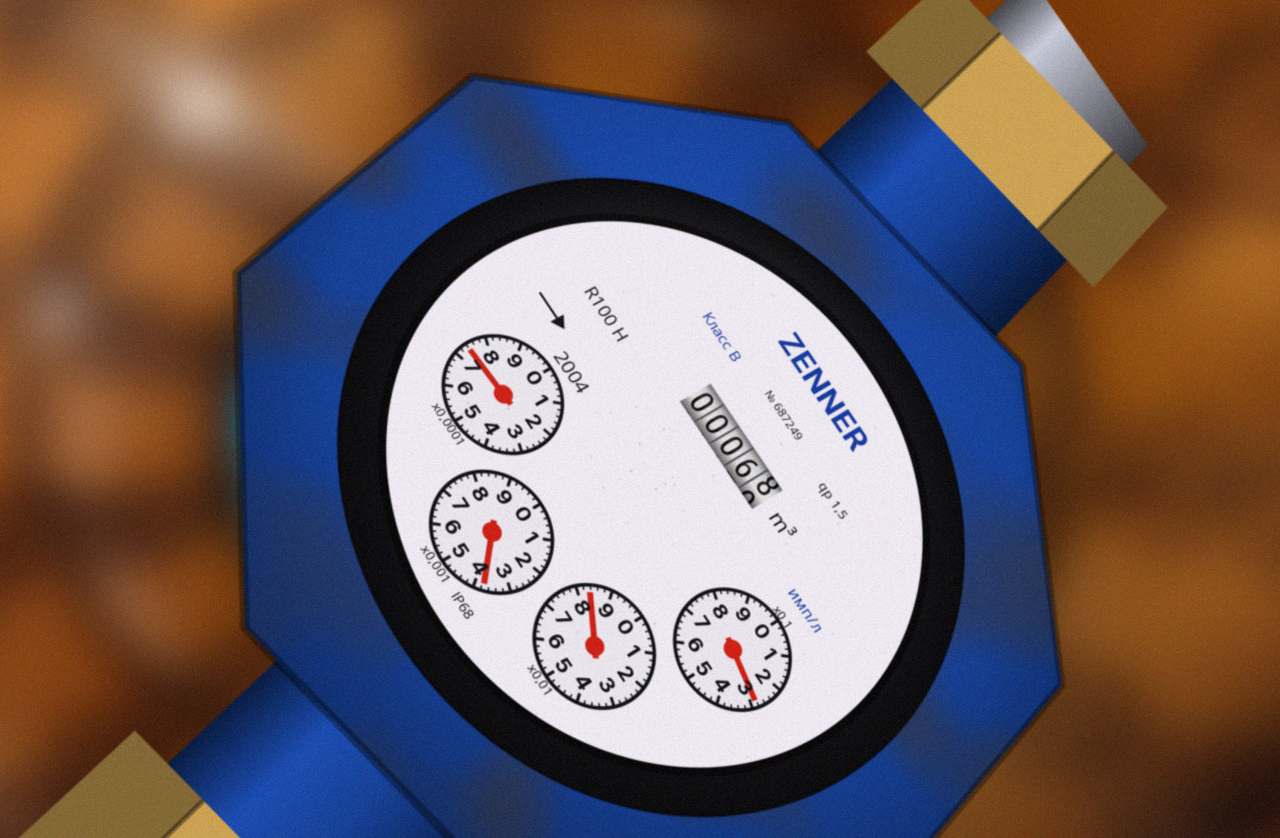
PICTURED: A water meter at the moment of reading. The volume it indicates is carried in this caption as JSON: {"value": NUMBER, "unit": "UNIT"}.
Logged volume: {"value": 68.2837, "unit": "m³"}
